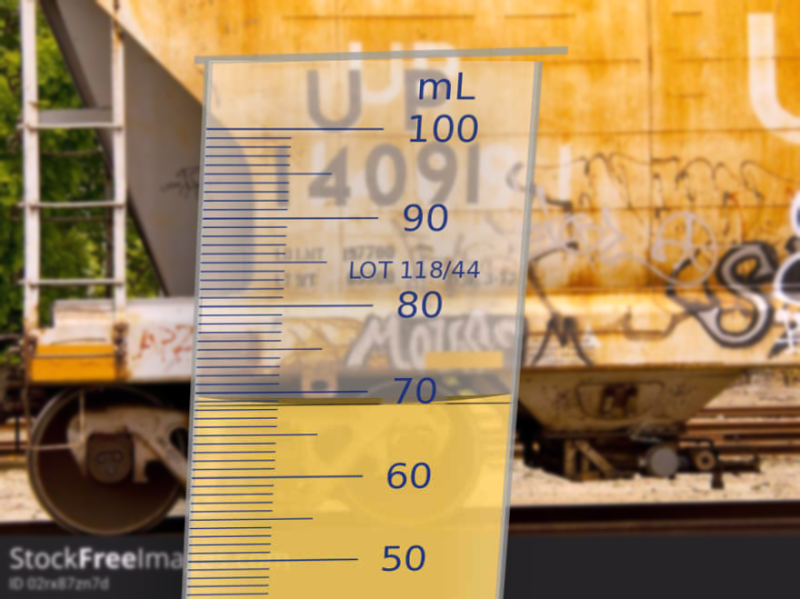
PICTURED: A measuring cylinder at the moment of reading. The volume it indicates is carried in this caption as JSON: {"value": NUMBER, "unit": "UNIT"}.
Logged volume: {"value": 68.5, "unit": "mL"}
